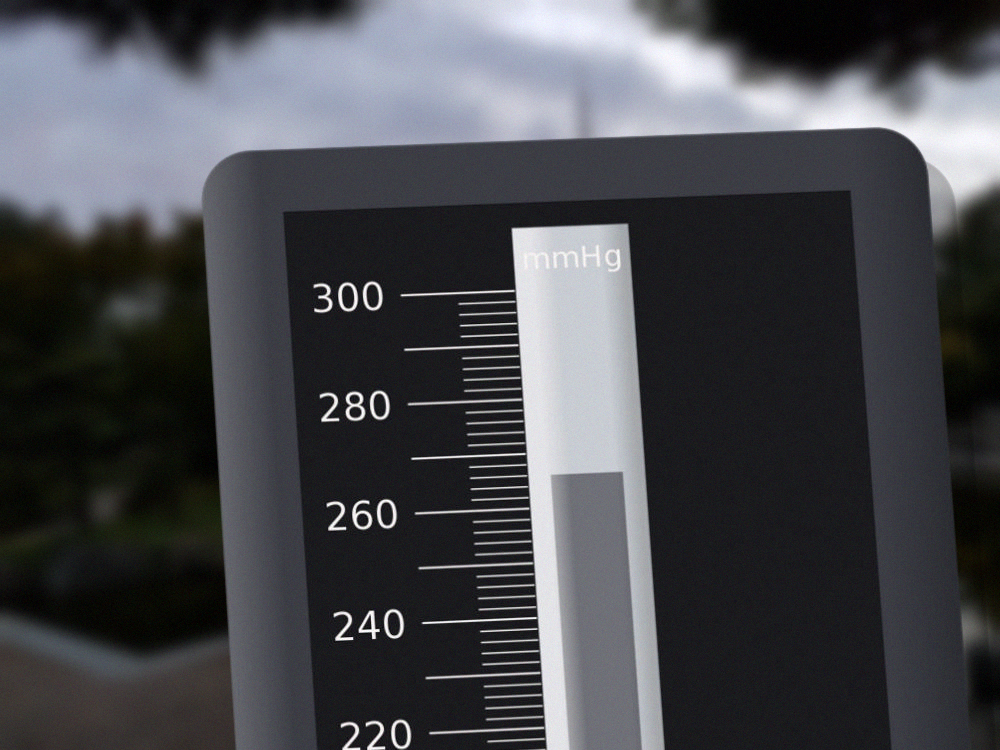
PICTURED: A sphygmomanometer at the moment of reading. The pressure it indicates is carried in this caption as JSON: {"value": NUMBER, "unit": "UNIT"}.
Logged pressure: {"value": 266, "unit": "mmHg"}
